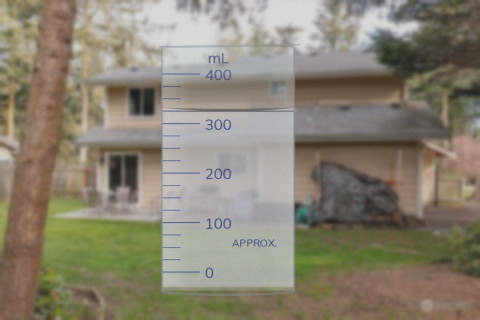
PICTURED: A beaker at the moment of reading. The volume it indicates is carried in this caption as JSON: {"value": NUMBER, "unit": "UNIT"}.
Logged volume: {"value": 325, "unit": "mL"}
